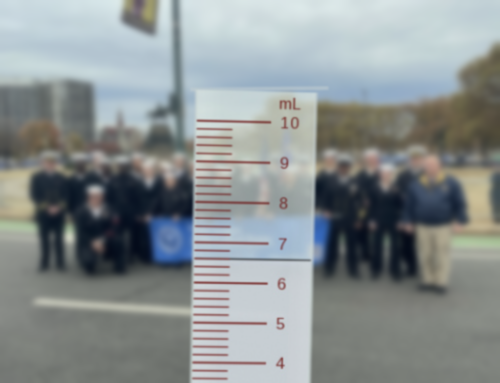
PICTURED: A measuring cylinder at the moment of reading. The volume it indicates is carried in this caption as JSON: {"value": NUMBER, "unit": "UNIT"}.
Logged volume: {"value": 6.6, "unit": "mL"}
